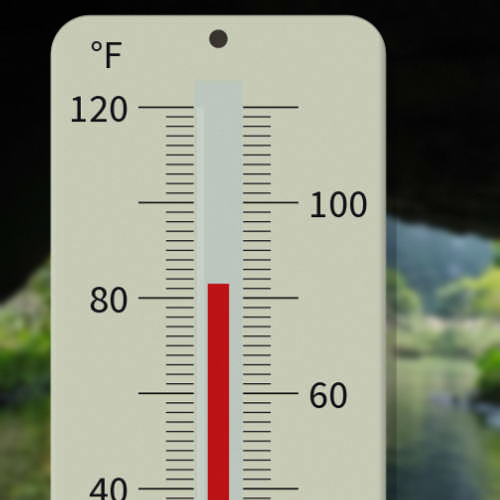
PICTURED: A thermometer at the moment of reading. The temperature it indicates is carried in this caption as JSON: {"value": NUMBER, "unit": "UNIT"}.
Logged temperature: {"value": 83, "unit": "°F"}
